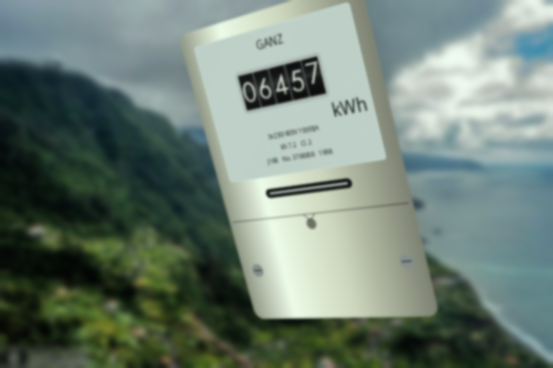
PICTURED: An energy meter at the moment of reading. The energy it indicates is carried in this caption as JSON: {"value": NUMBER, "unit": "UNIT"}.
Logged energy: {"value": 6457, "unit": "kWh"}
